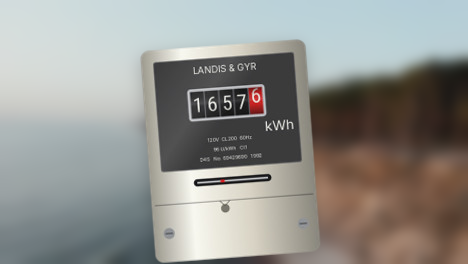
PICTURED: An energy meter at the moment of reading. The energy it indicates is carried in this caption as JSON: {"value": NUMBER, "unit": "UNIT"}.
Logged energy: {"value": 1657.6, "unit": "kWh"}
